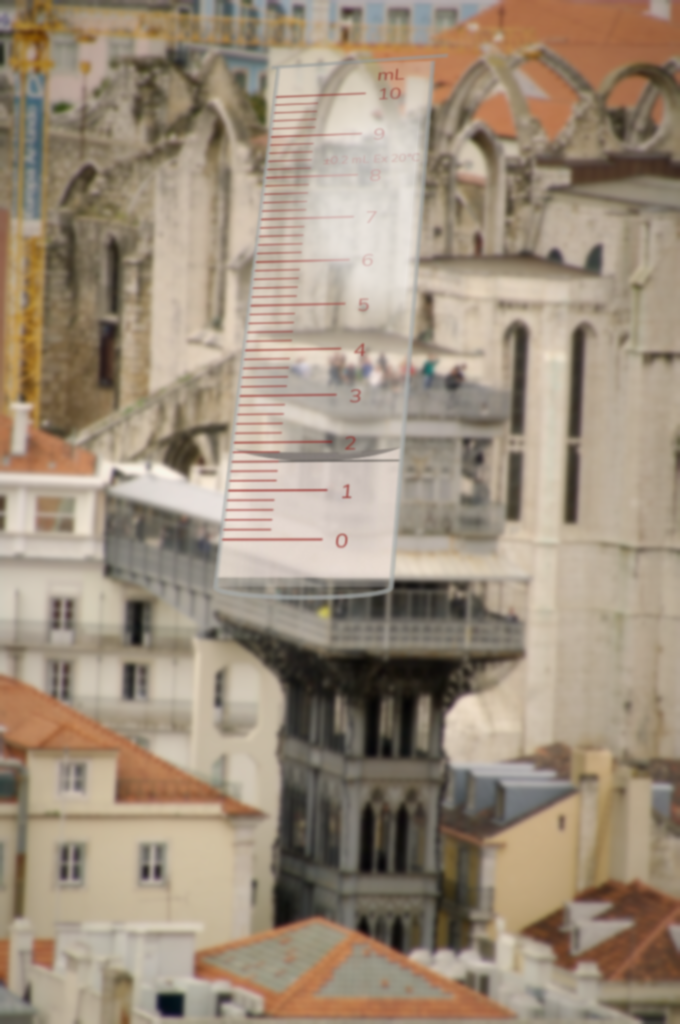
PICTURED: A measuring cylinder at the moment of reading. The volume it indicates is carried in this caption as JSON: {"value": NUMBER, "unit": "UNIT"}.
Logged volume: {"value": 1.6, "unit": "mL"}
